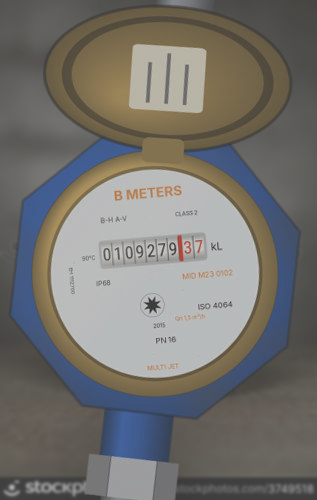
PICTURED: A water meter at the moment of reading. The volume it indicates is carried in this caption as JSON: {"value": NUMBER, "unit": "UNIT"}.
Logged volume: {"value": 109279.37, "unit": "kL"}
